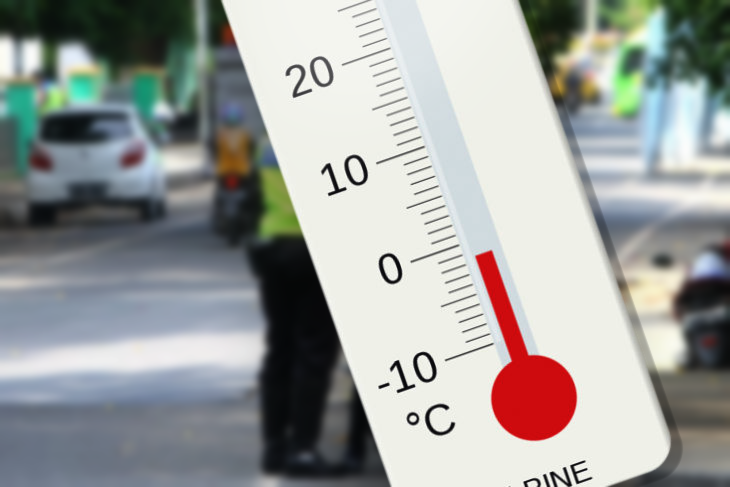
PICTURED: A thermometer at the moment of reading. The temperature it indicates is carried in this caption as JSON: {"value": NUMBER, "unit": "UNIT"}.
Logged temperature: {"value": -1.5, "unit": "°C"}
